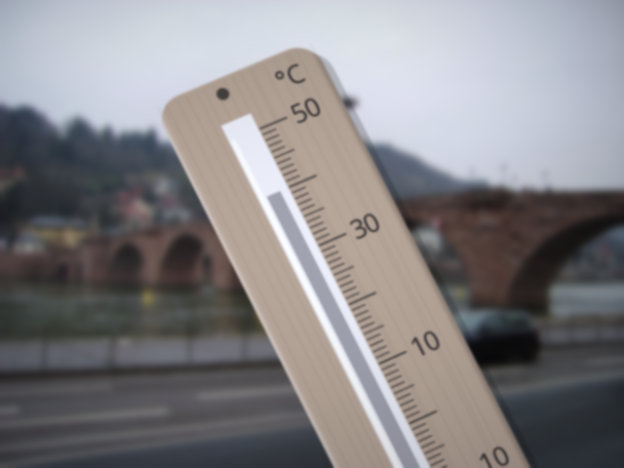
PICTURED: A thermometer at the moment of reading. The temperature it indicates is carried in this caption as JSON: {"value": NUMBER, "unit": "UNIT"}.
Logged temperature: {"value": 40, "unit": "°C"}
